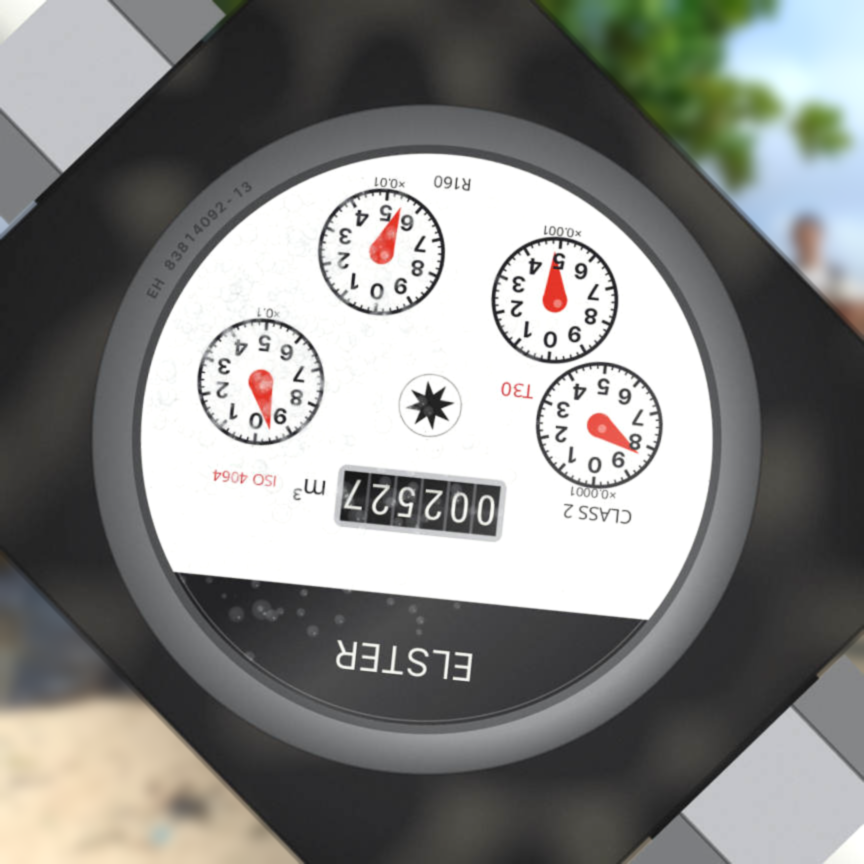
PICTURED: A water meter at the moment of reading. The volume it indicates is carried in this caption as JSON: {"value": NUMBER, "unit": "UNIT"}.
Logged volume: {"value": 2526.9548, "unit": "m³"}
